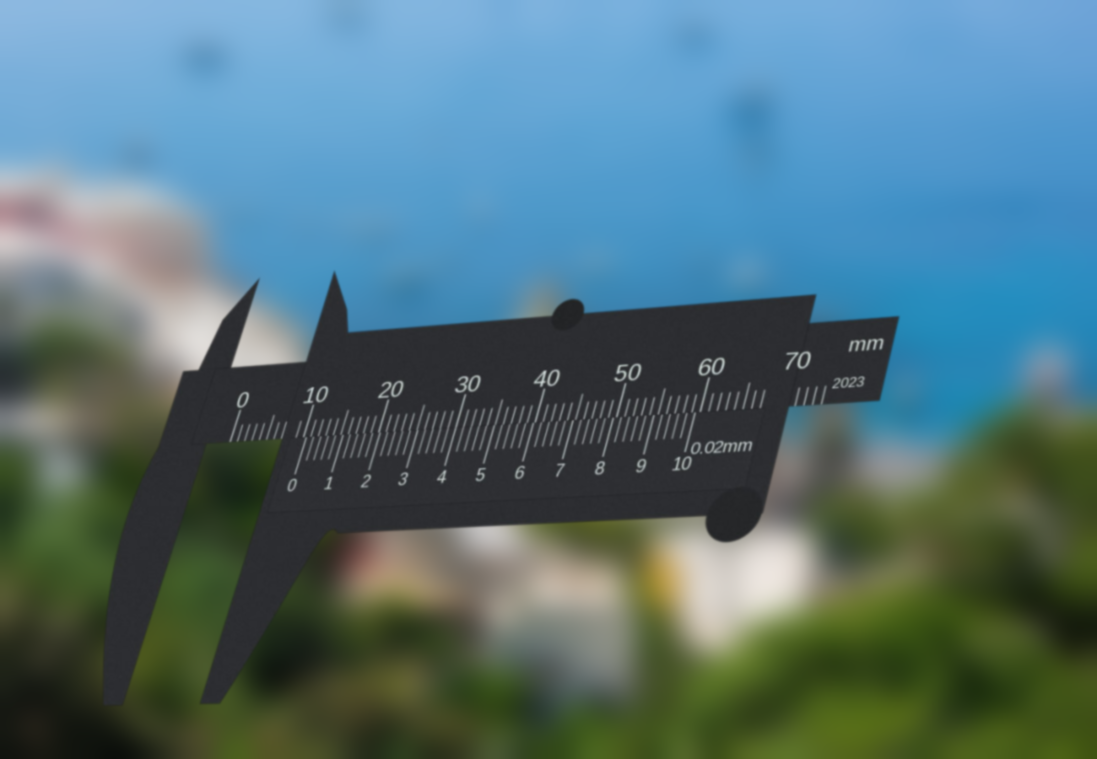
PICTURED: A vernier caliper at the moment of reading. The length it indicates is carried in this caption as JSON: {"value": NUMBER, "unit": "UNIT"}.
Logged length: {"value": 10.4, "unit": "mm"}
